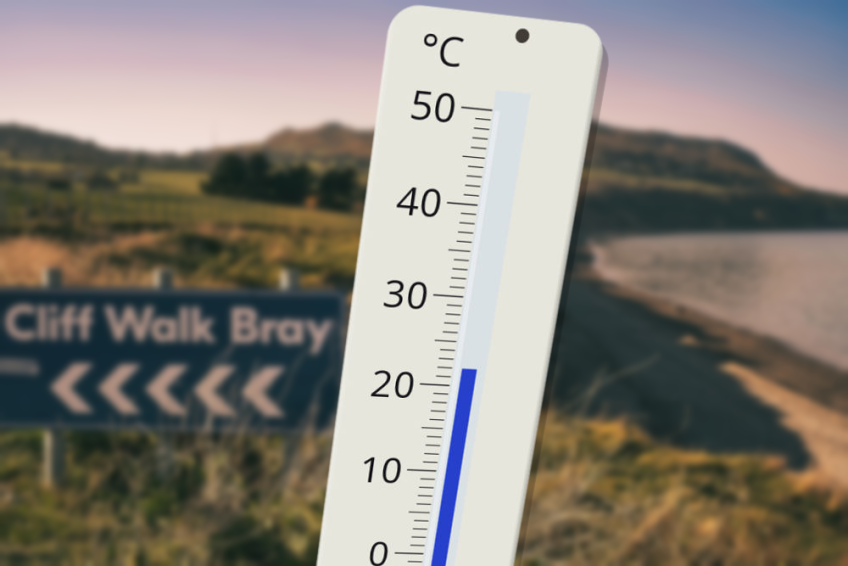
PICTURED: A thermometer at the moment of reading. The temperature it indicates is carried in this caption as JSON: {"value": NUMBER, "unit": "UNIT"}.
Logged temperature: {"value": 22, "unit": "°C"}
